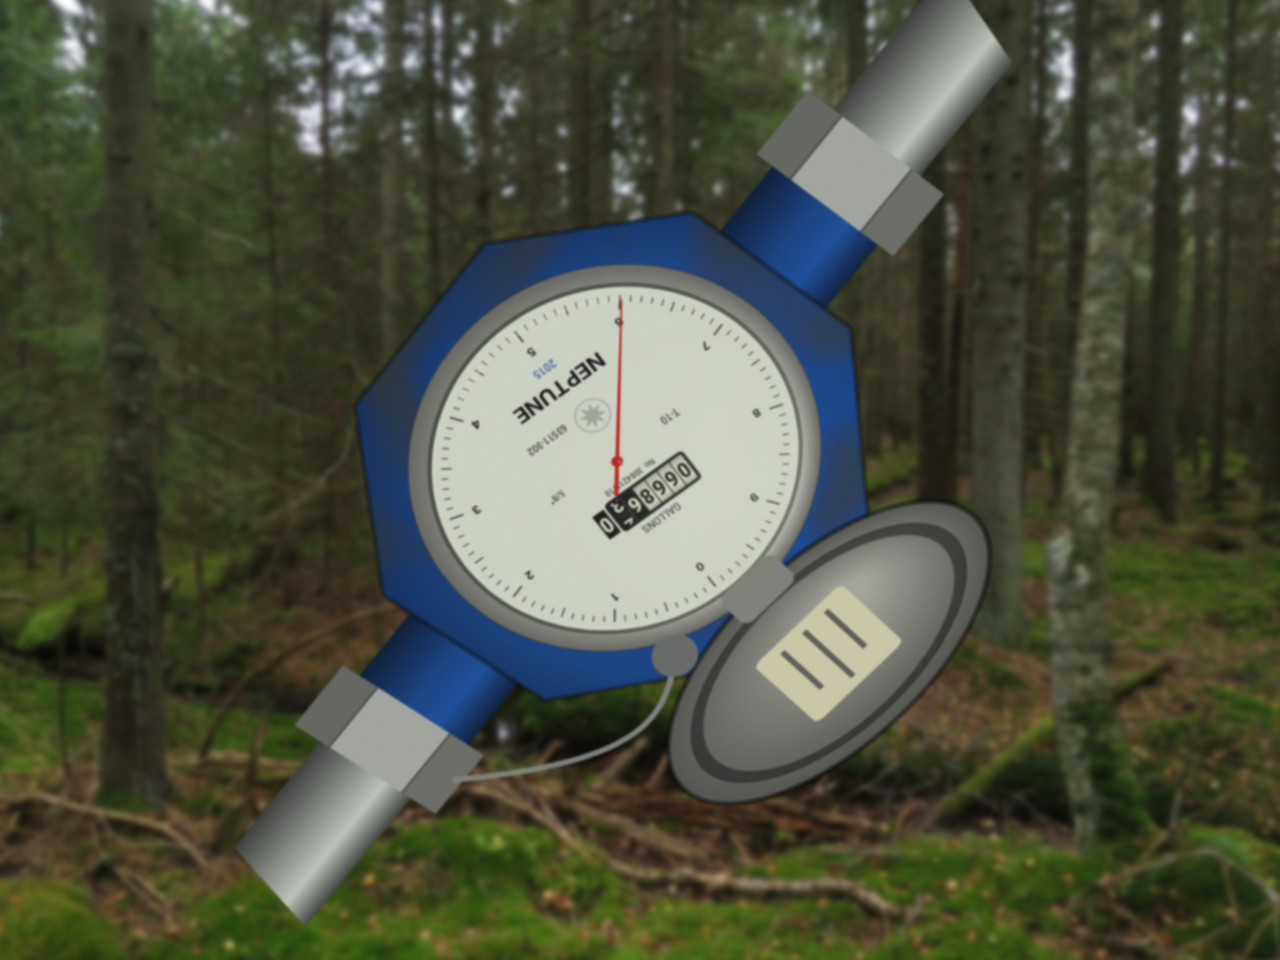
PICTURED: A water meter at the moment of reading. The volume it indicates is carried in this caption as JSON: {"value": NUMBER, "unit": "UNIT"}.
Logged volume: {"value": 668626.0, "unit": "gal"}
